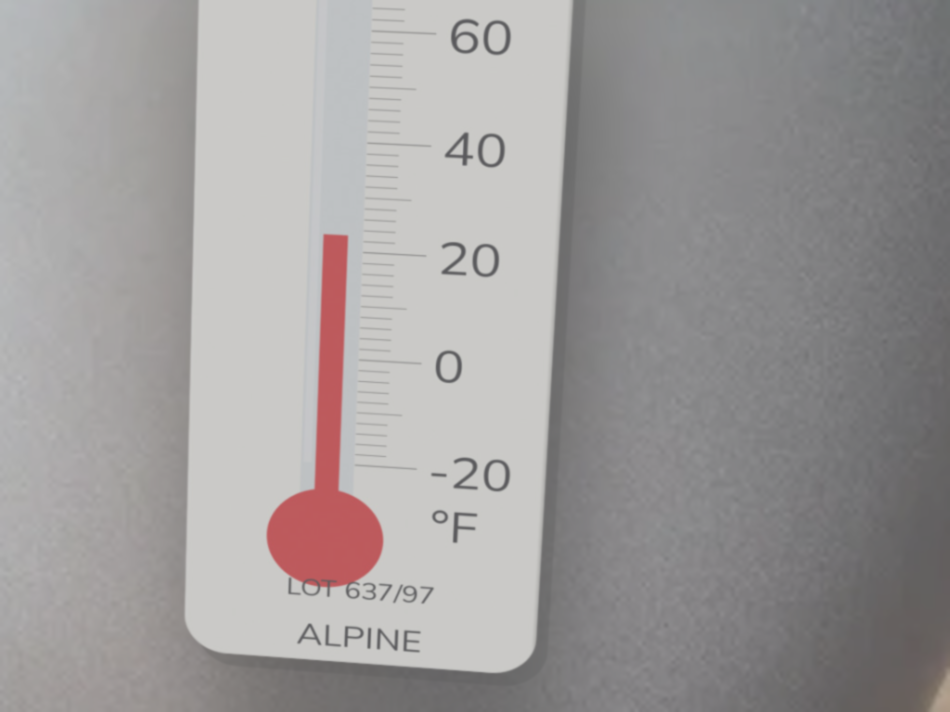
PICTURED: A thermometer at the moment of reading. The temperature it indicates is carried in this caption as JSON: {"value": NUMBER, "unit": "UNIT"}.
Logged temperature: {"value": 23, "unit": "°F"}
